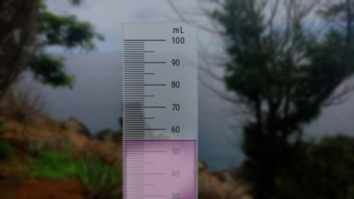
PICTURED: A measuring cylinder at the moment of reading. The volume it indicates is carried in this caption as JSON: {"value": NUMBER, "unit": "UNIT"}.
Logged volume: {"value": 55, "unit": "mL"}
